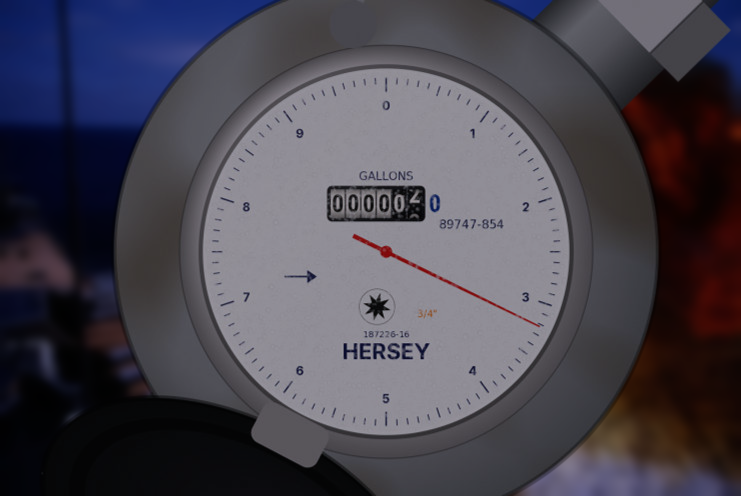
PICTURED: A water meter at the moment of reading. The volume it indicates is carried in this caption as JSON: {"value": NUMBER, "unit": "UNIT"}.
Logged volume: {"value": 23.2, "unit": "gal"}
